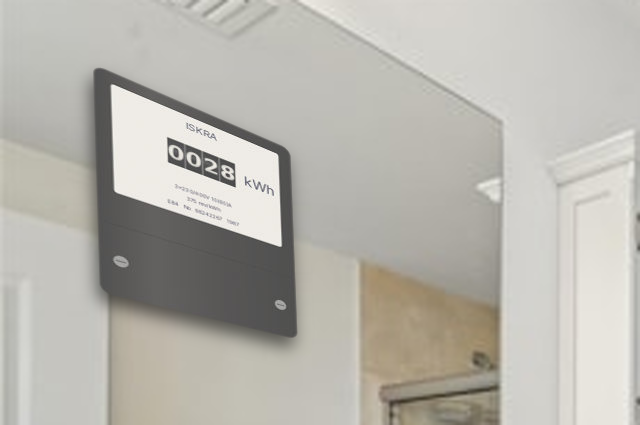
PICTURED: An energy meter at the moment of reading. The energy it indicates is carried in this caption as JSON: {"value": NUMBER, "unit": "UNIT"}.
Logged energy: {"value": 28, "unit": "kWh"}
